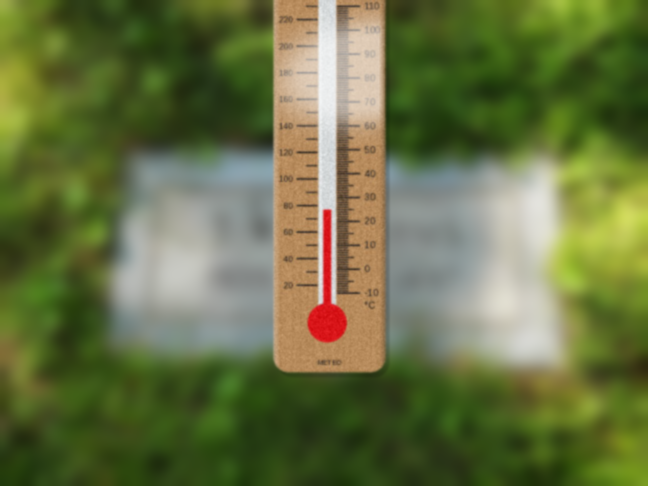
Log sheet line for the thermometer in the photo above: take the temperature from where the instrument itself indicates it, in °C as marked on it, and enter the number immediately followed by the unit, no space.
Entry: 25°C
